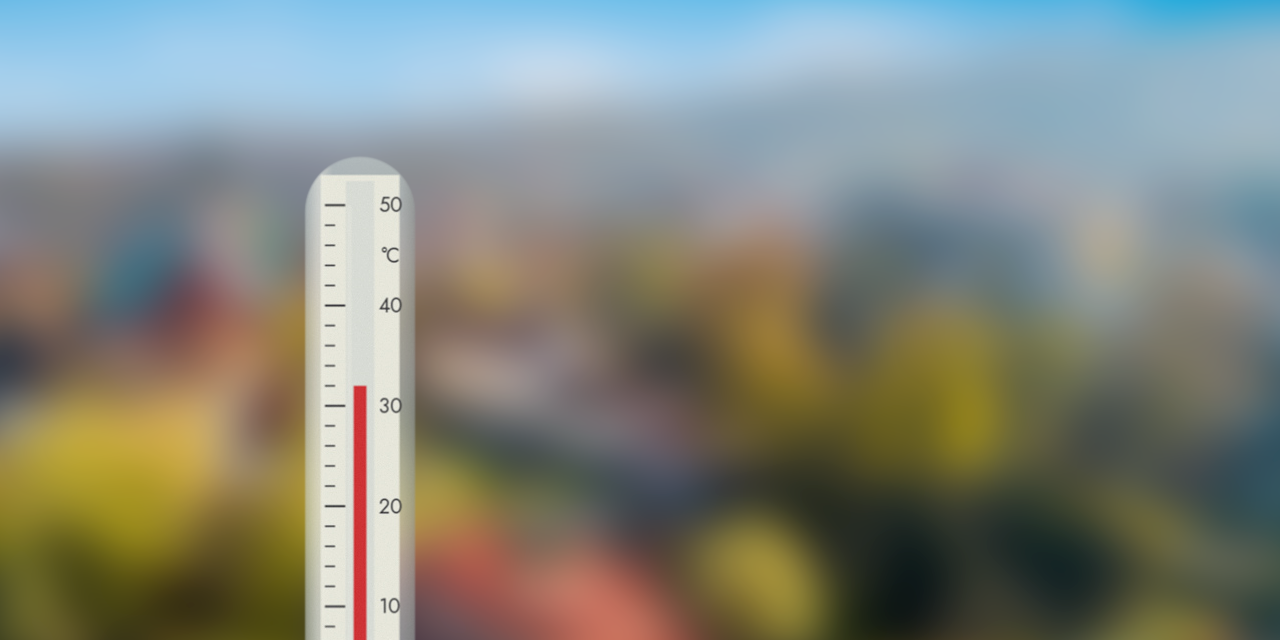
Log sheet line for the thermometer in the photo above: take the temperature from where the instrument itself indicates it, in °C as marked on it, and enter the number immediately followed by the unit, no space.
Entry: 32°C
